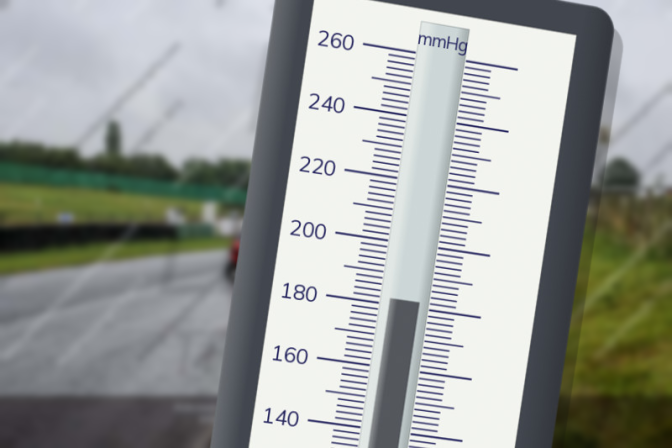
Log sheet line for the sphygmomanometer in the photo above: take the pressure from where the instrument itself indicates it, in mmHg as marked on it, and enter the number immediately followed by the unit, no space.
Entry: 182mmHg
